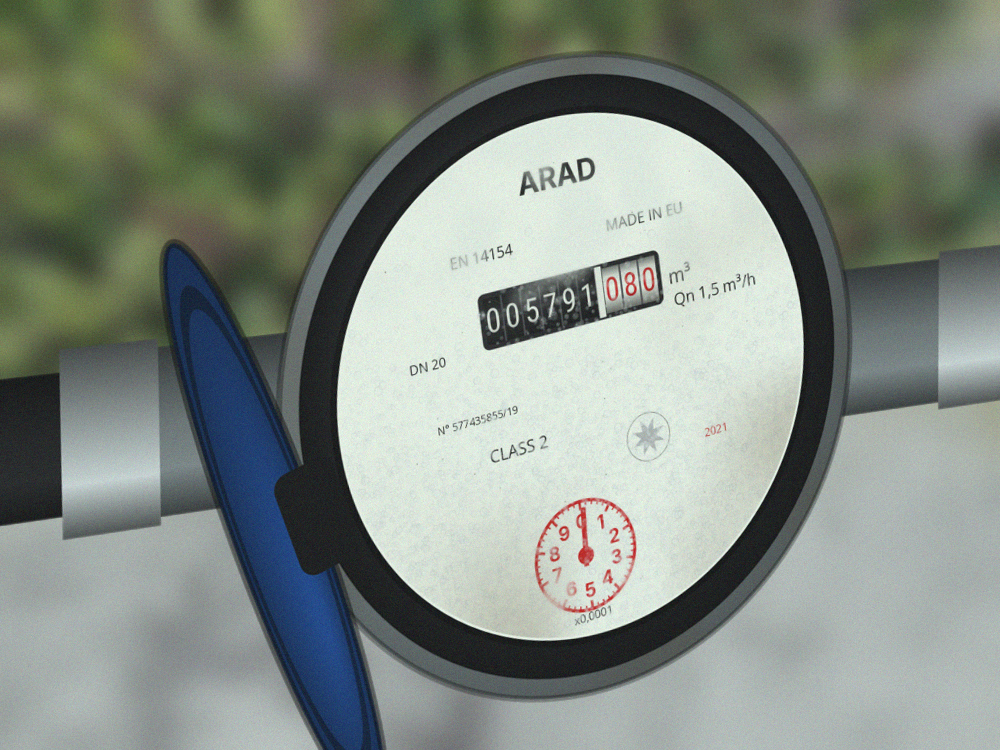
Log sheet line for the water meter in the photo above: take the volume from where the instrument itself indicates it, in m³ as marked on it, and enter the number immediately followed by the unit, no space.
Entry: 5791.0800m³
